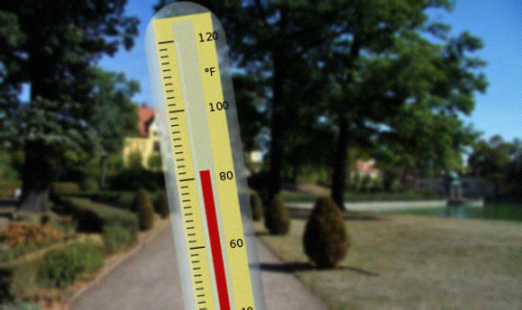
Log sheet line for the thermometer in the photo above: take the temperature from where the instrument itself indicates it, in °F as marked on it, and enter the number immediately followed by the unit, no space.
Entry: 82°F
